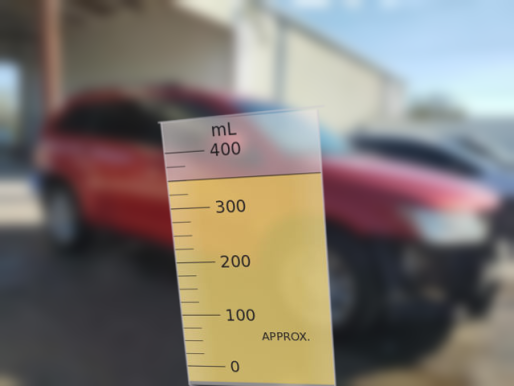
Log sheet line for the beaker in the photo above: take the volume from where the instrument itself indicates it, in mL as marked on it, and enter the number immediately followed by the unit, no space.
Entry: 350mL
